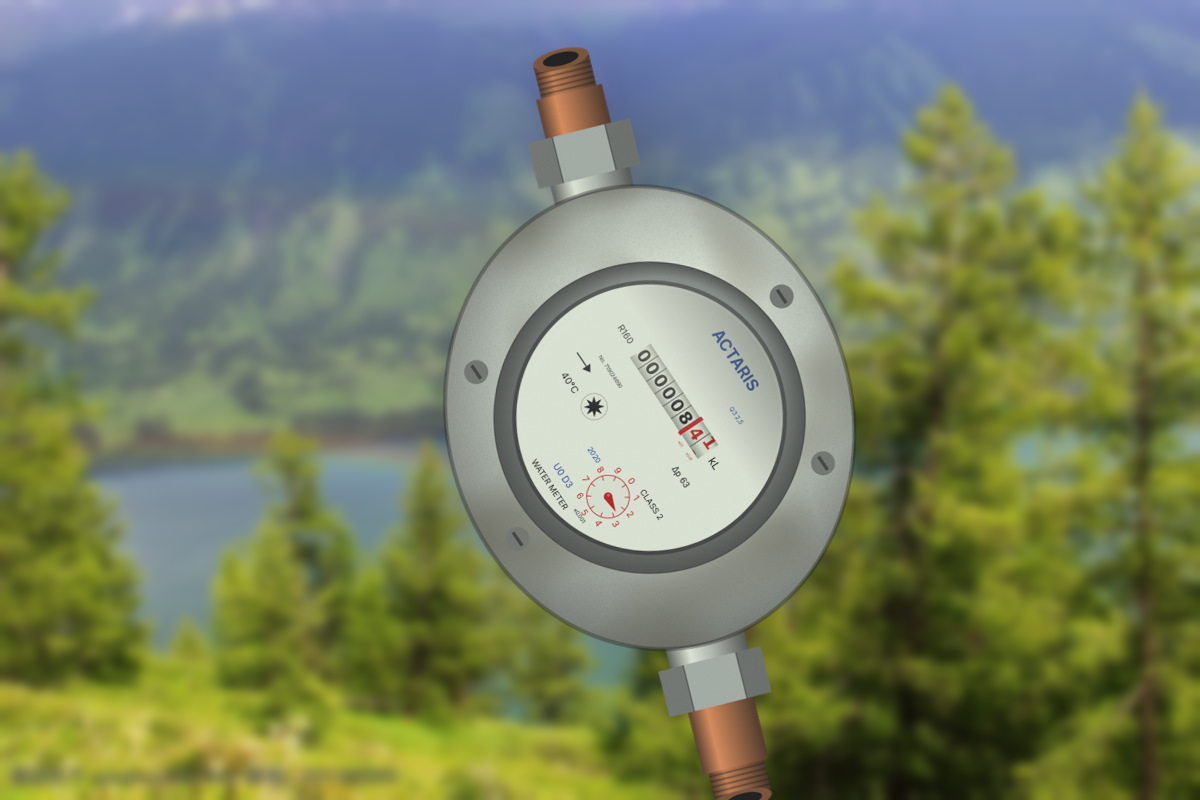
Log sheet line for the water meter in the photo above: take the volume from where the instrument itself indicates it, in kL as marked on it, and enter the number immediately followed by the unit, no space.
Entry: 8.412kL
